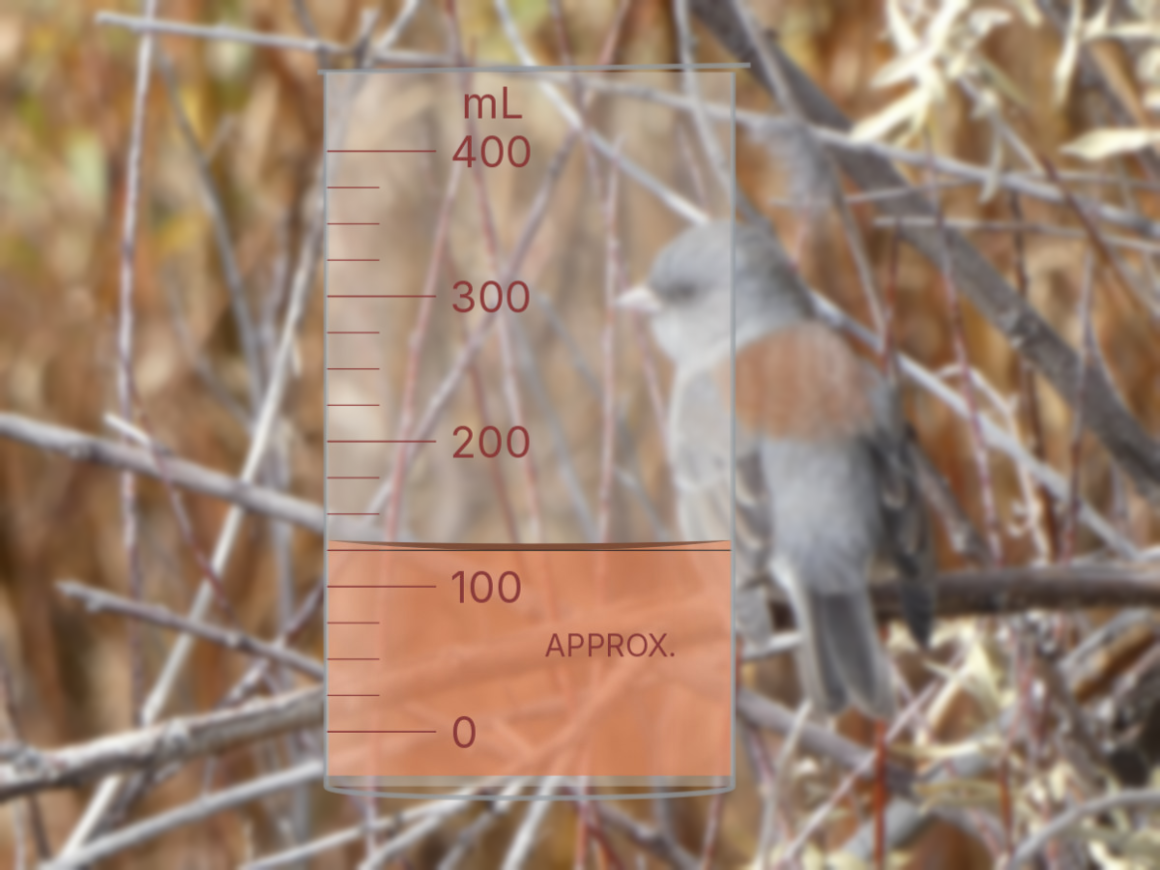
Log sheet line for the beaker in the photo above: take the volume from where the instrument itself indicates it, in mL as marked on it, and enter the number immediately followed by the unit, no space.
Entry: 125mL
